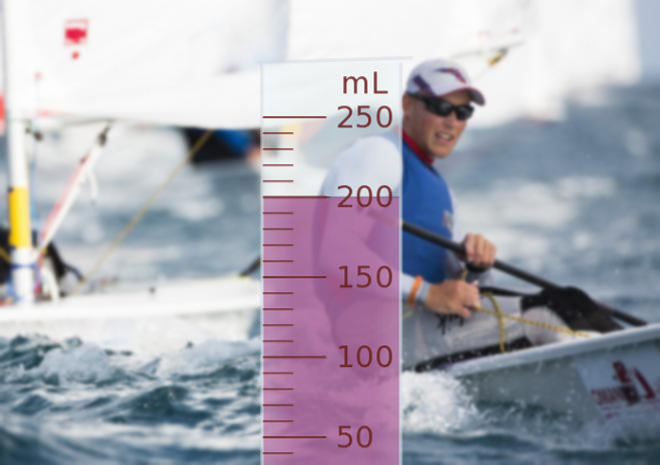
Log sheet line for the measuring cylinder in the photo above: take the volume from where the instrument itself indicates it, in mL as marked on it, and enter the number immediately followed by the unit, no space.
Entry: 200mL
